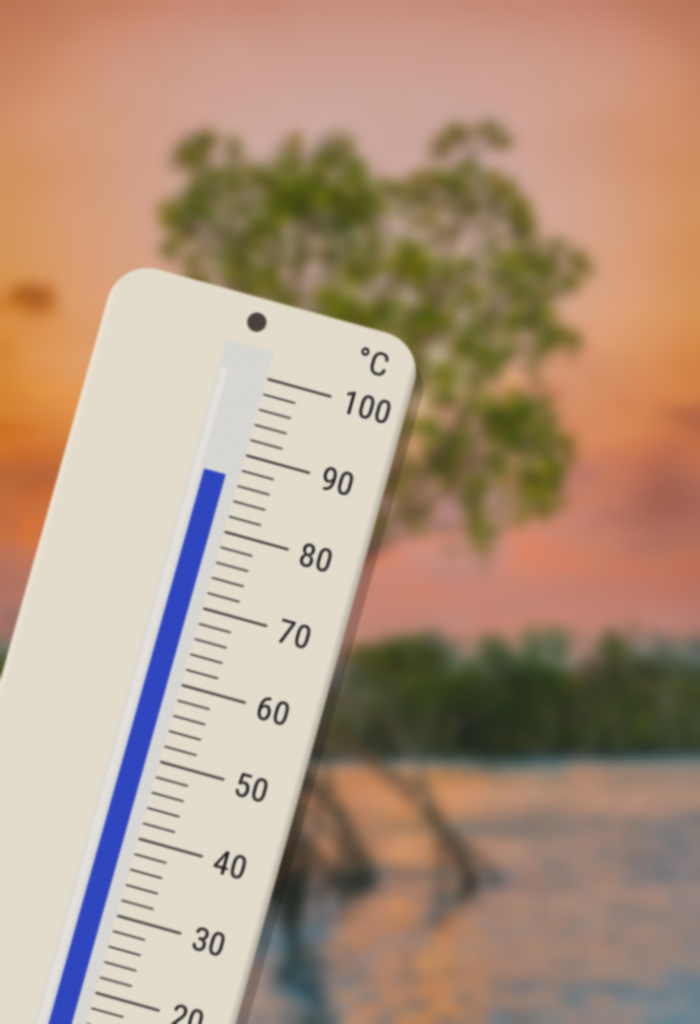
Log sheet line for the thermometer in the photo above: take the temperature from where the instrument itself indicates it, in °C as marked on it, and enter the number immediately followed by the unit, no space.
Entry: 87°C
